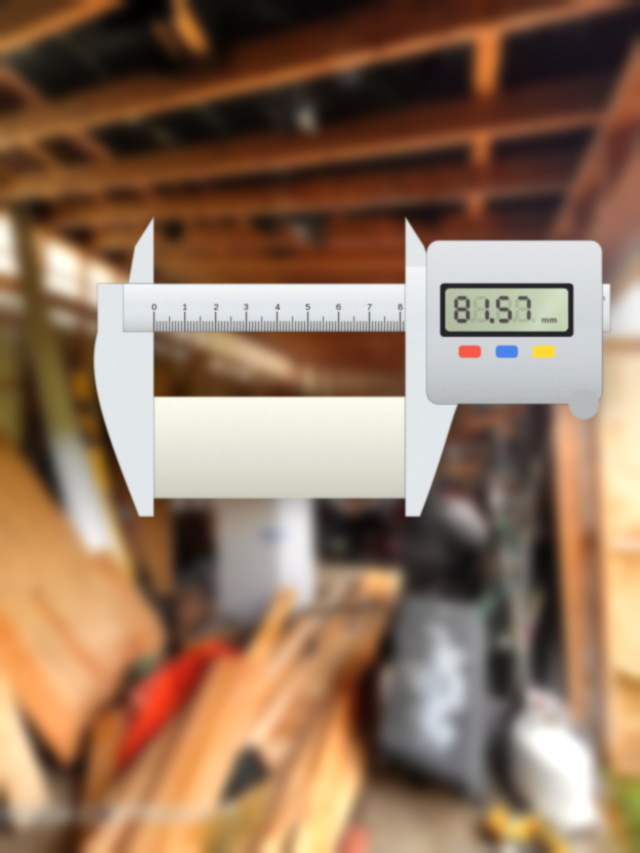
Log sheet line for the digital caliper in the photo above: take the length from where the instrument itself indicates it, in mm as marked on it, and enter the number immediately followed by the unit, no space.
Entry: 81.57mm
